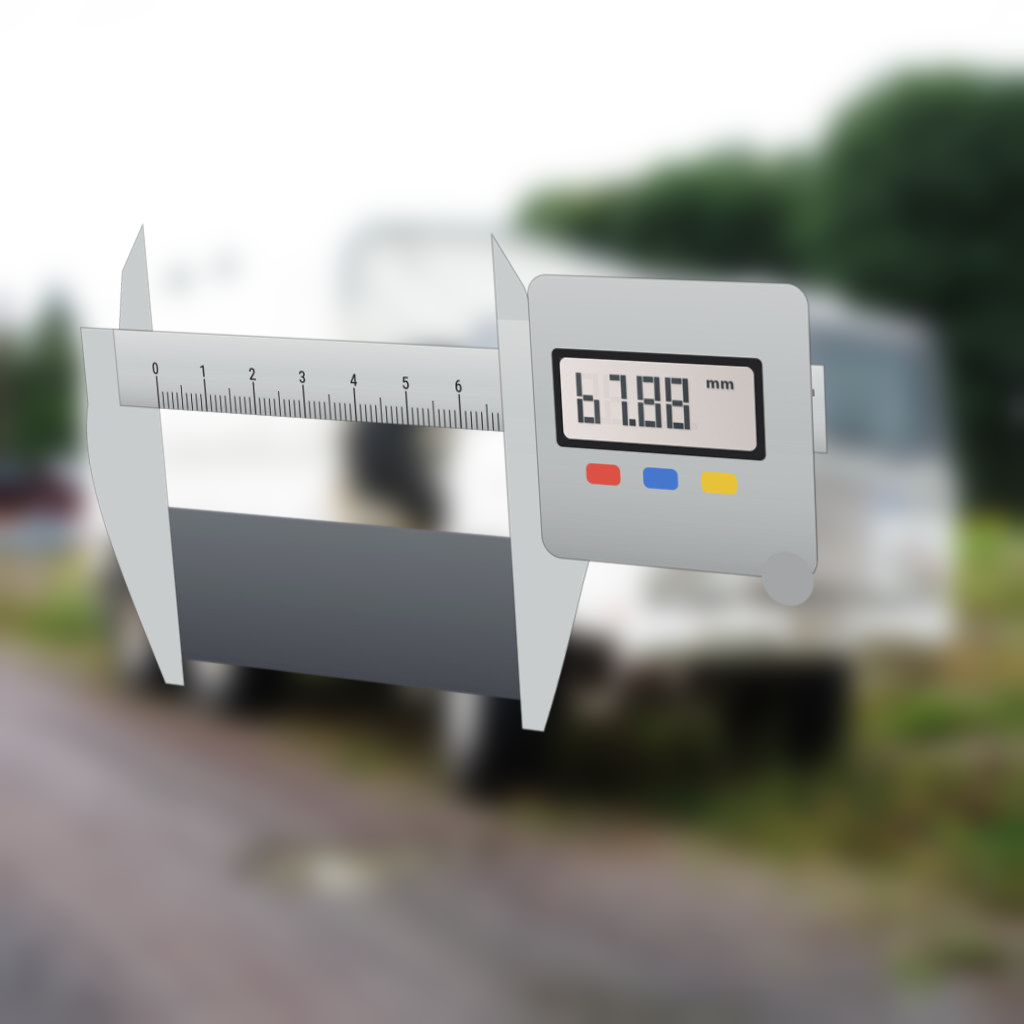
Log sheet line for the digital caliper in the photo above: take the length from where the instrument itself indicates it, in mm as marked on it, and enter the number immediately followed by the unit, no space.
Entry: 67.88mm
